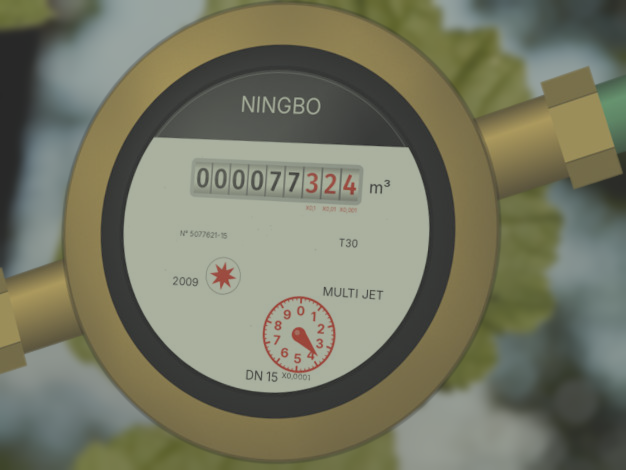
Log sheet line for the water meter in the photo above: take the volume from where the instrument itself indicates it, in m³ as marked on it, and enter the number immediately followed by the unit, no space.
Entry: 77.3243m³
